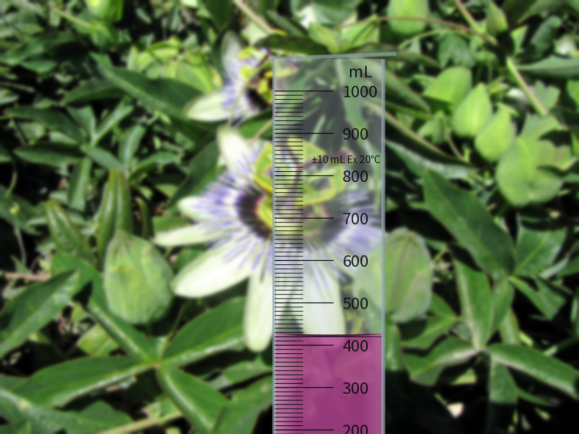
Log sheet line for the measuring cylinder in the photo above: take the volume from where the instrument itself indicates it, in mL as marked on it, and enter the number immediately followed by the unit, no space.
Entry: 420mL
